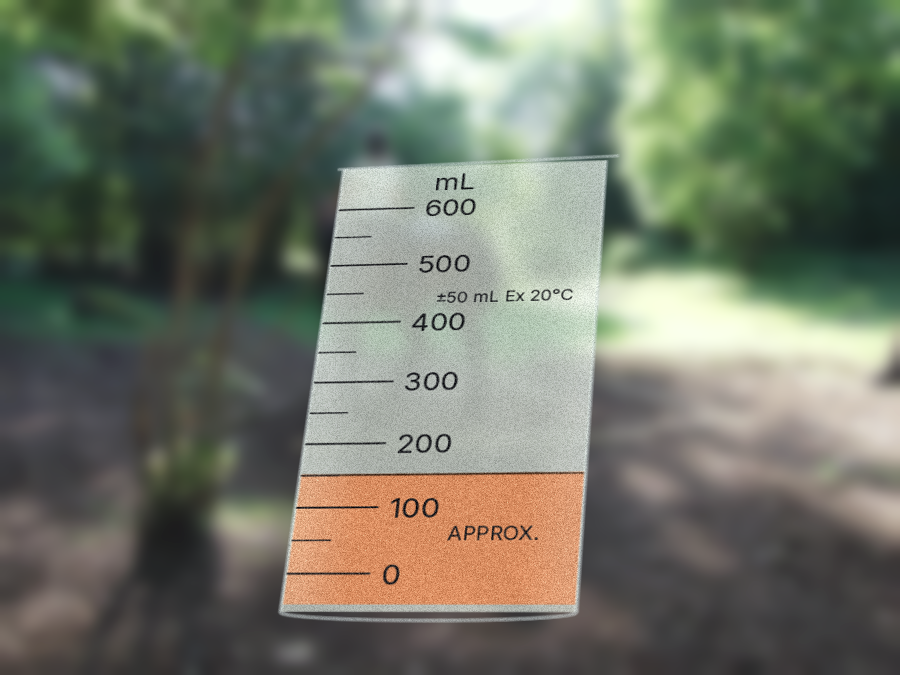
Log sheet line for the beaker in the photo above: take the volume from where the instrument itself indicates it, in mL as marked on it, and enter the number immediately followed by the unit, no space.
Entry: 150mL
